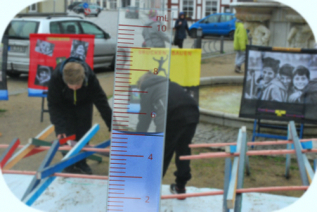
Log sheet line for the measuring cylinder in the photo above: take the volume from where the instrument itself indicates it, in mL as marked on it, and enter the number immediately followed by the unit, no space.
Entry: 5mL
